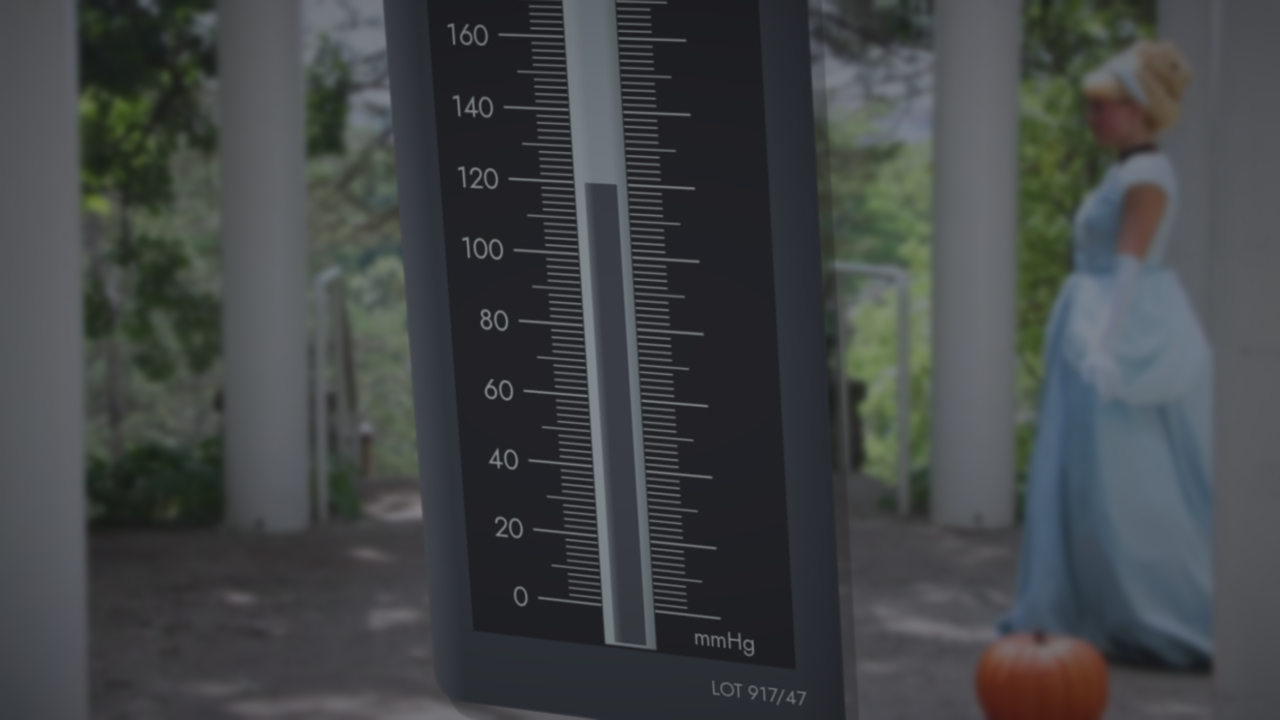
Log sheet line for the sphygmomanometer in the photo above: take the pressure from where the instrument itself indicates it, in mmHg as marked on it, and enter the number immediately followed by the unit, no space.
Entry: 120mmHg
